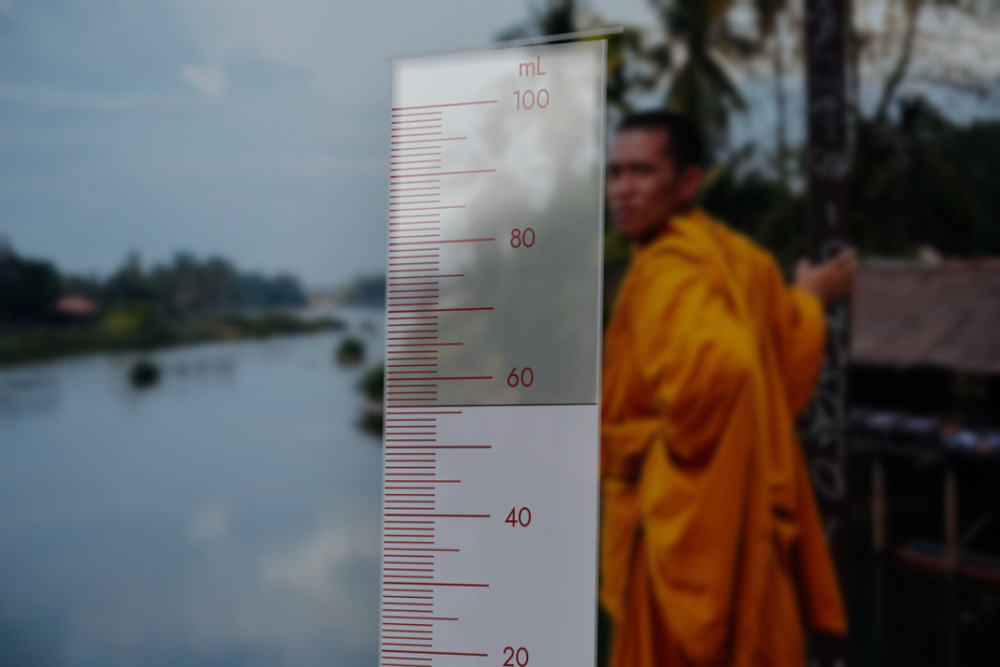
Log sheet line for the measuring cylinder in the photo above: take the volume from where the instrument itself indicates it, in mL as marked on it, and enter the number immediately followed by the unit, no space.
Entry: 56mL
